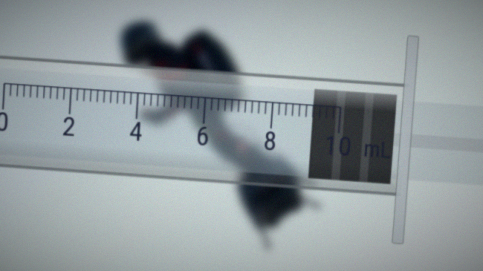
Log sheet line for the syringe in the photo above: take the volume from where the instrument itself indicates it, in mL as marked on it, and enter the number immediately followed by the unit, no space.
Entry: 9.2mL
